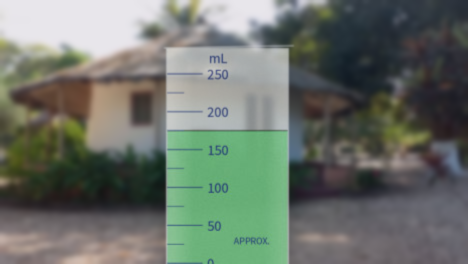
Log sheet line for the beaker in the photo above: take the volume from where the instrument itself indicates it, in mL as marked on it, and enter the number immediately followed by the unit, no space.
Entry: 175mL
